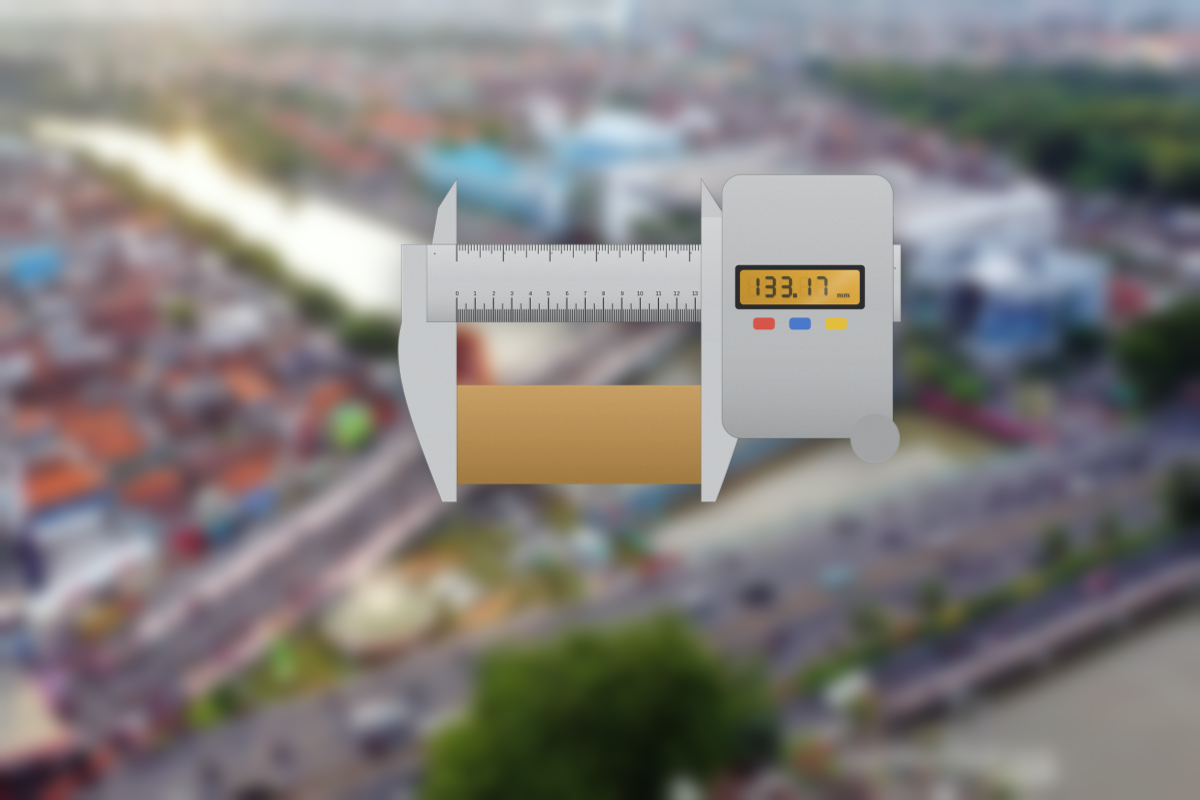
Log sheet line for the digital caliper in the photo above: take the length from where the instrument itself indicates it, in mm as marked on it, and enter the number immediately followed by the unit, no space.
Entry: 133.17mm
